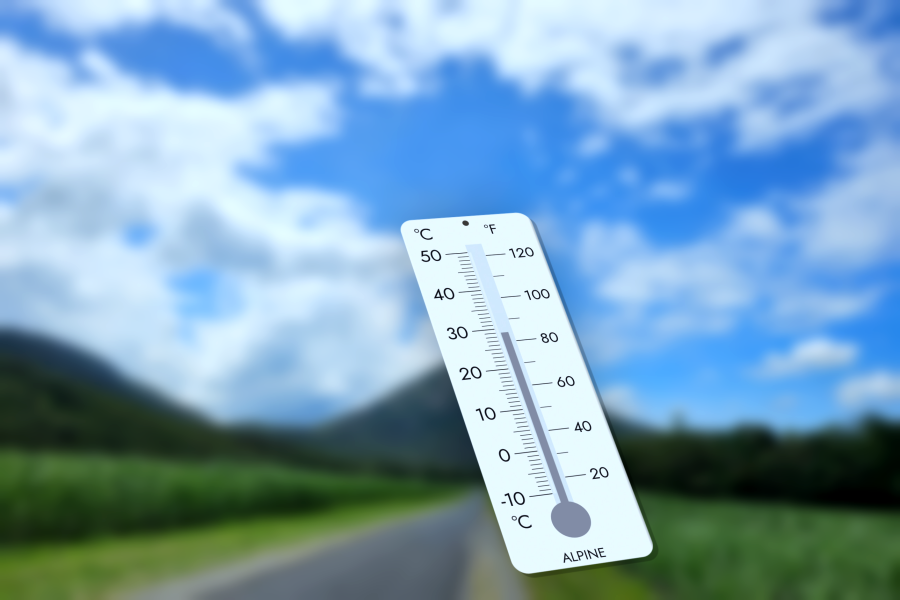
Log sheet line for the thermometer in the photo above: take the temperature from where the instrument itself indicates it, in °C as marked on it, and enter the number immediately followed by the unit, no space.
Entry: 29°C
